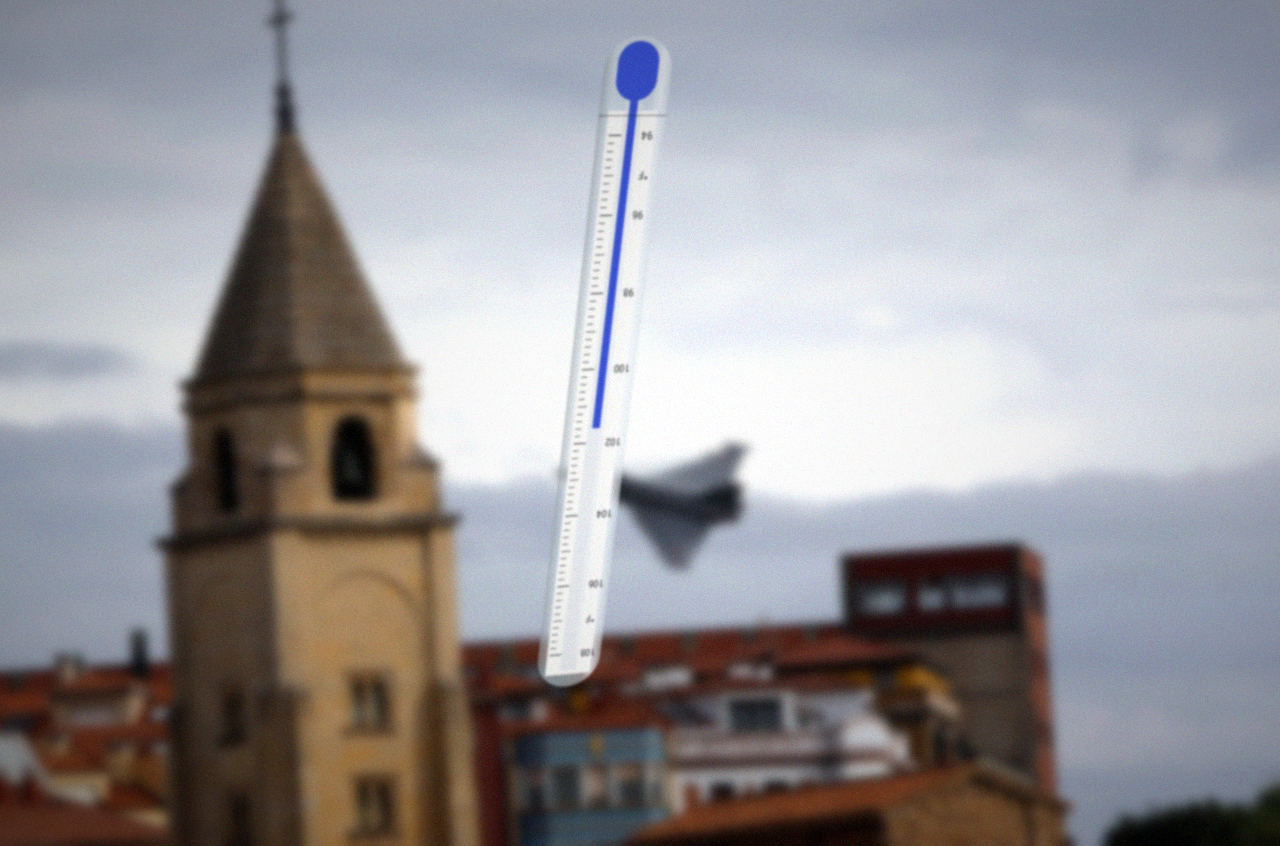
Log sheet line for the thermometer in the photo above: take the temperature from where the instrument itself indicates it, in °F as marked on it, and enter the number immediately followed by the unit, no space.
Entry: 101.6°F
